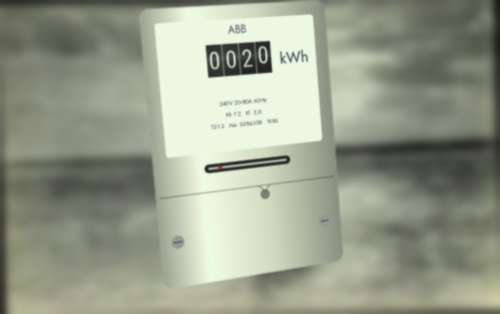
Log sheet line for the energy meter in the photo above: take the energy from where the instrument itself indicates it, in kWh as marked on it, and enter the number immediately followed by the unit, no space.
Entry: 20kWh
